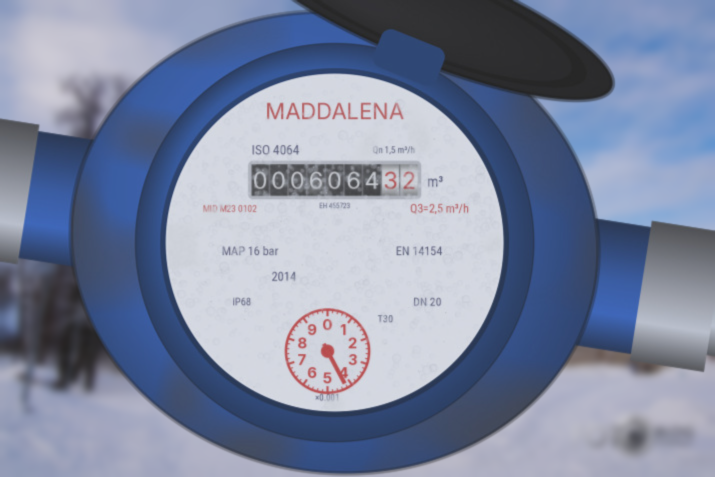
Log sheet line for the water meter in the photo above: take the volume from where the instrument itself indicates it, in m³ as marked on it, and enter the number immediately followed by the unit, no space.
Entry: 6064.324m³
